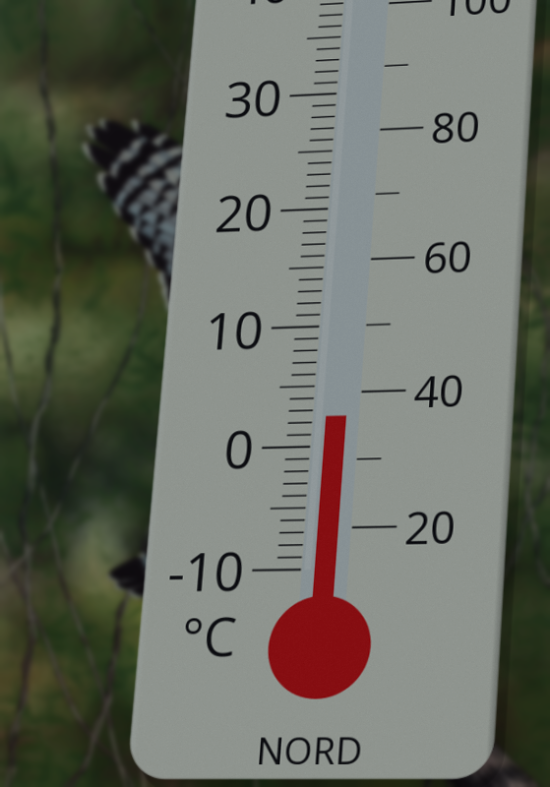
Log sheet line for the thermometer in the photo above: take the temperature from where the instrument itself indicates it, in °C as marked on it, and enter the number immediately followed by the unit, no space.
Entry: 2.5°C
